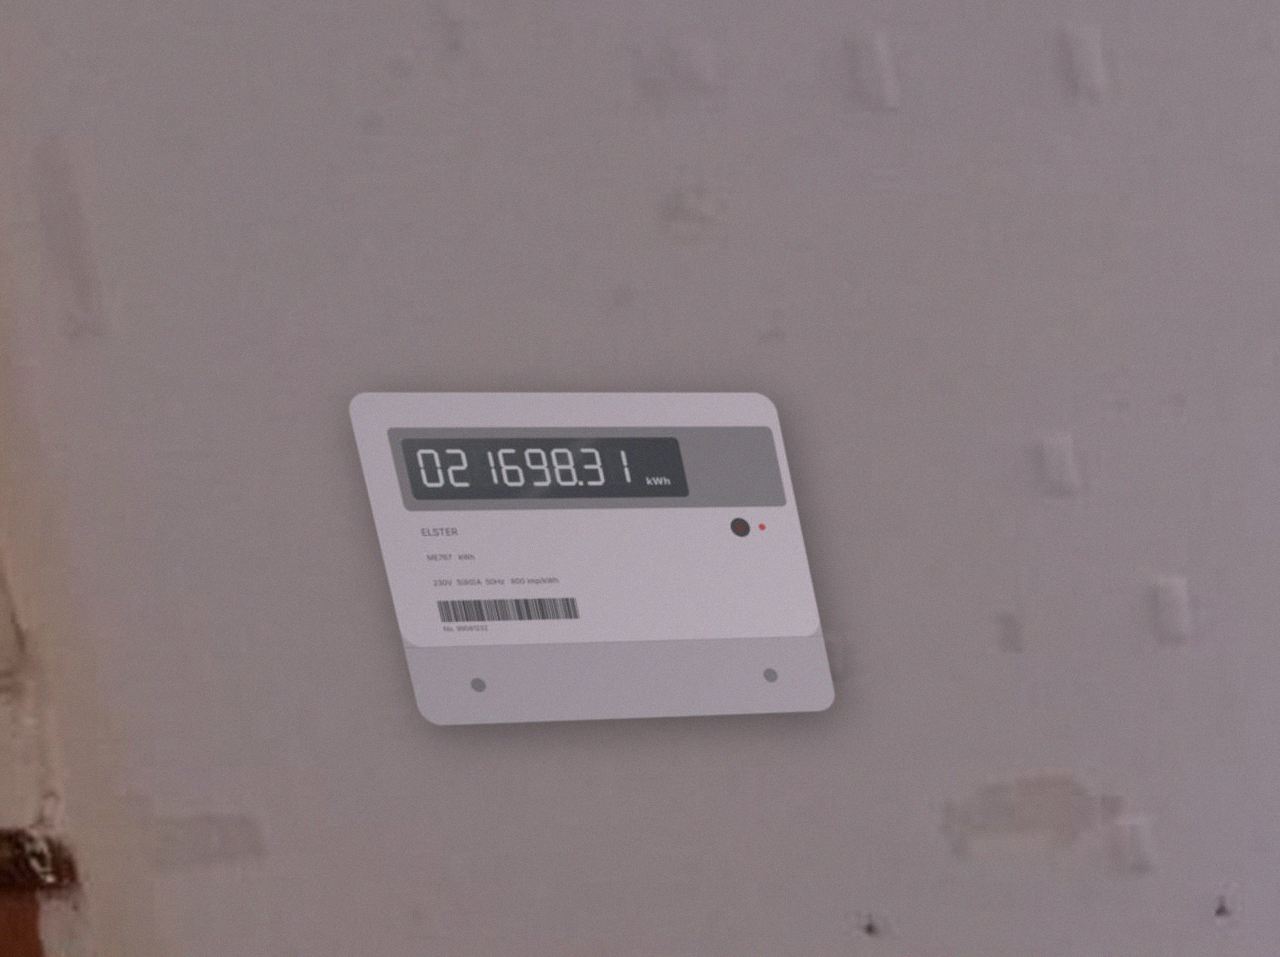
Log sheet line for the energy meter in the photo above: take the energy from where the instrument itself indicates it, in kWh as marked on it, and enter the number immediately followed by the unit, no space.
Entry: 21698.31kWh
